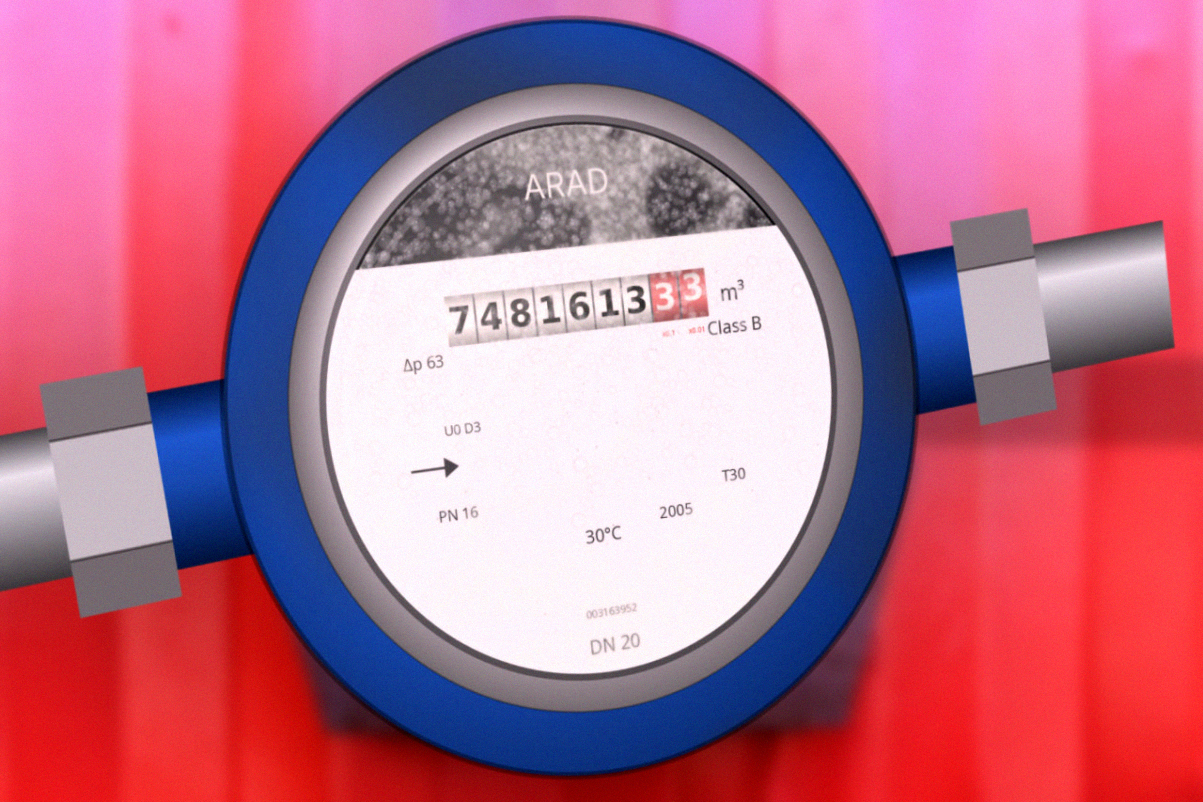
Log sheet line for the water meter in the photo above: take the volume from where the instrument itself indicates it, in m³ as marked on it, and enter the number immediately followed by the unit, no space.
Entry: 7481613.33m³
